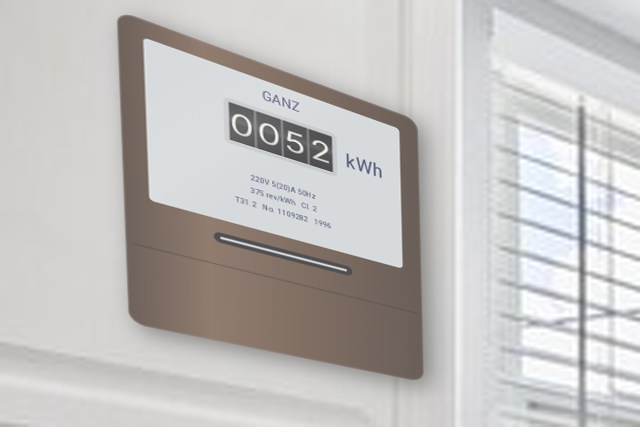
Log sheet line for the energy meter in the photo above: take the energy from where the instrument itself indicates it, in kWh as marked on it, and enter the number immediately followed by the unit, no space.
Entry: 52kWh
